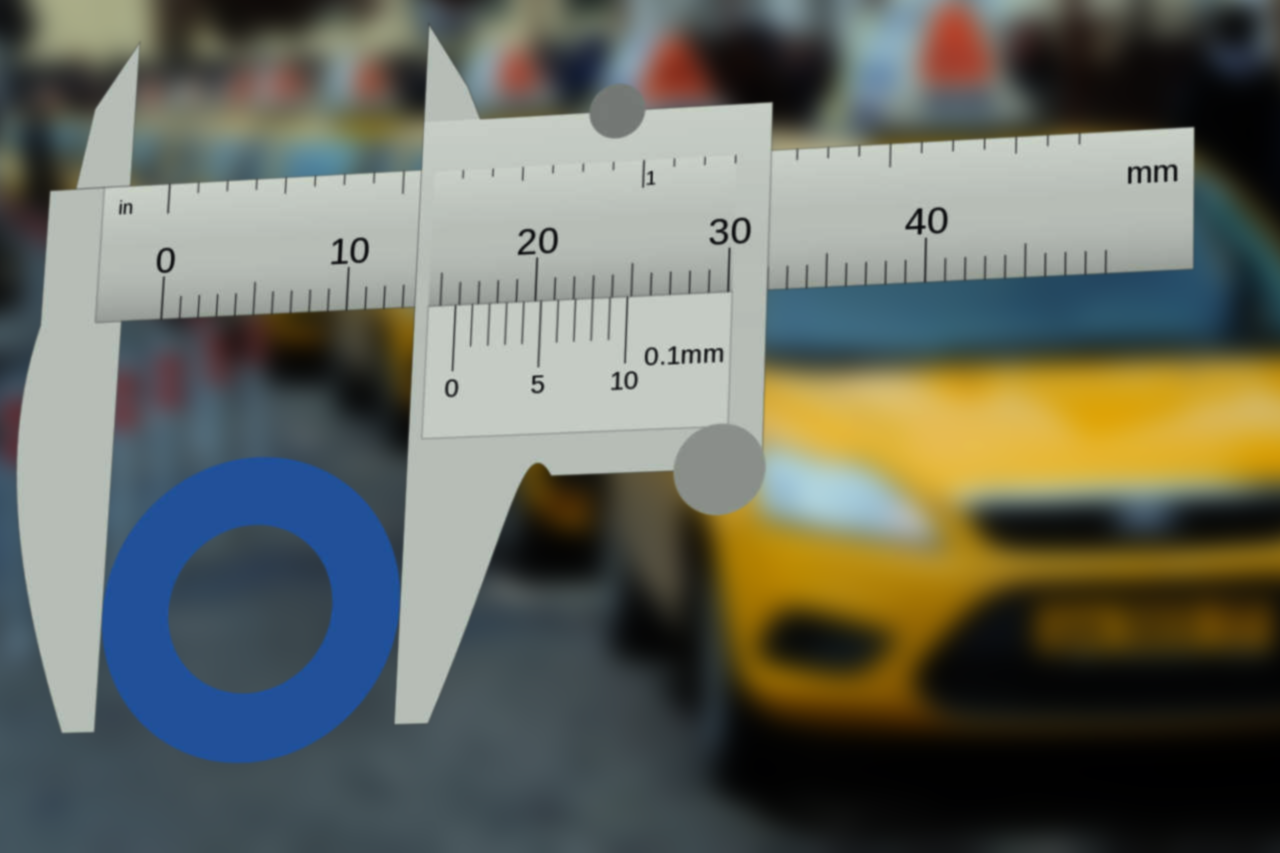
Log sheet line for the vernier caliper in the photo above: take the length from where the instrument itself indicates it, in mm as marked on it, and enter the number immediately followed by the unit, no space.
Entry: 15.8mm
